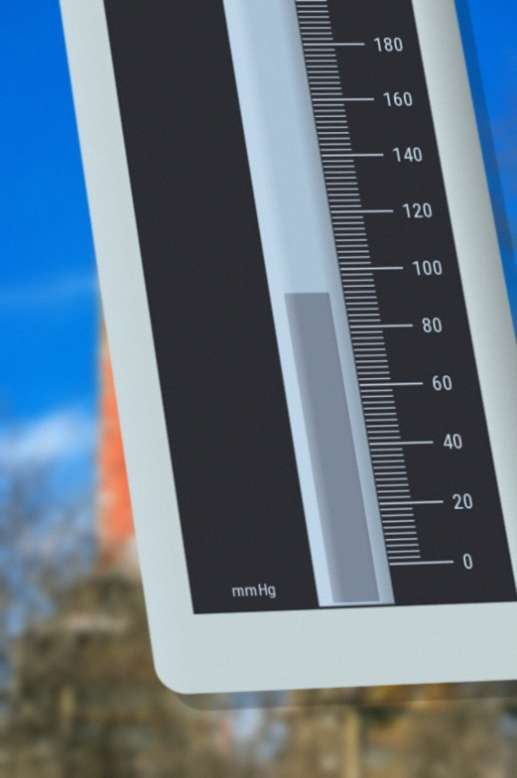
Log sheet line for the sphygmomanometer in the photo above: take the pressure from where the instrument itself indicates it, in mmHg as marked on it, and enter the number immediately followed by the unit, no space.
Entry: 92mmHg
